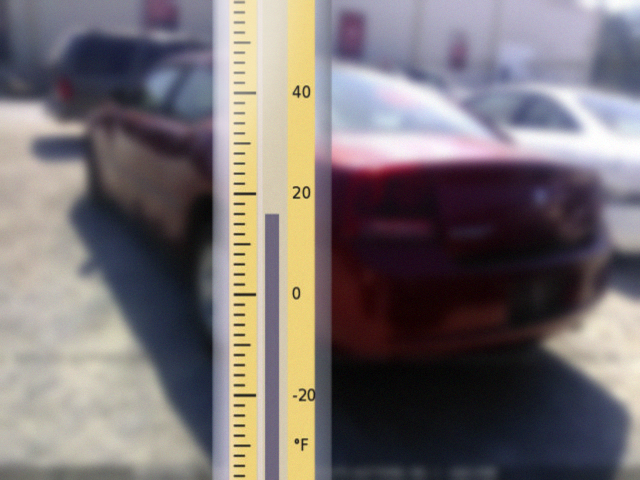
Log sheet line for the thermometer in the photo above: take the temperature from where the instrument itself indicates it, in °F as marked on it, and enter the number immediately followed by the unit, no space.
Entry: 16°F
